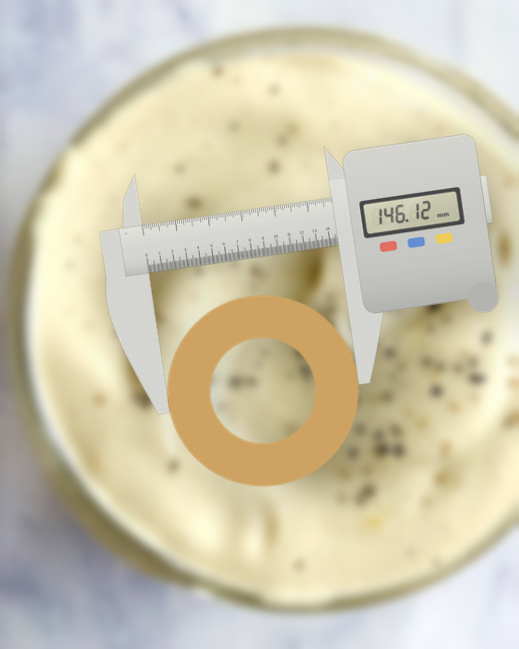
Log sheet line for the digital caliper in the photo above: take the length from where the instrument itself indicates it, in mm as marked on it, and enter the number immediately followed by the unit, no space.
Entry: 146.12mm
